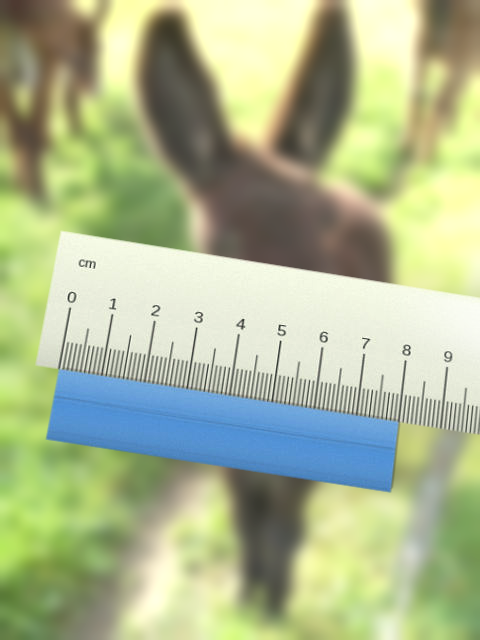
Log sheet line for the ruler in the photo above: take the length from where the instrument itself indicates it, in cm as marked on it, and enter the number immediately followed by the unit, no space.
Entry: 8cm
